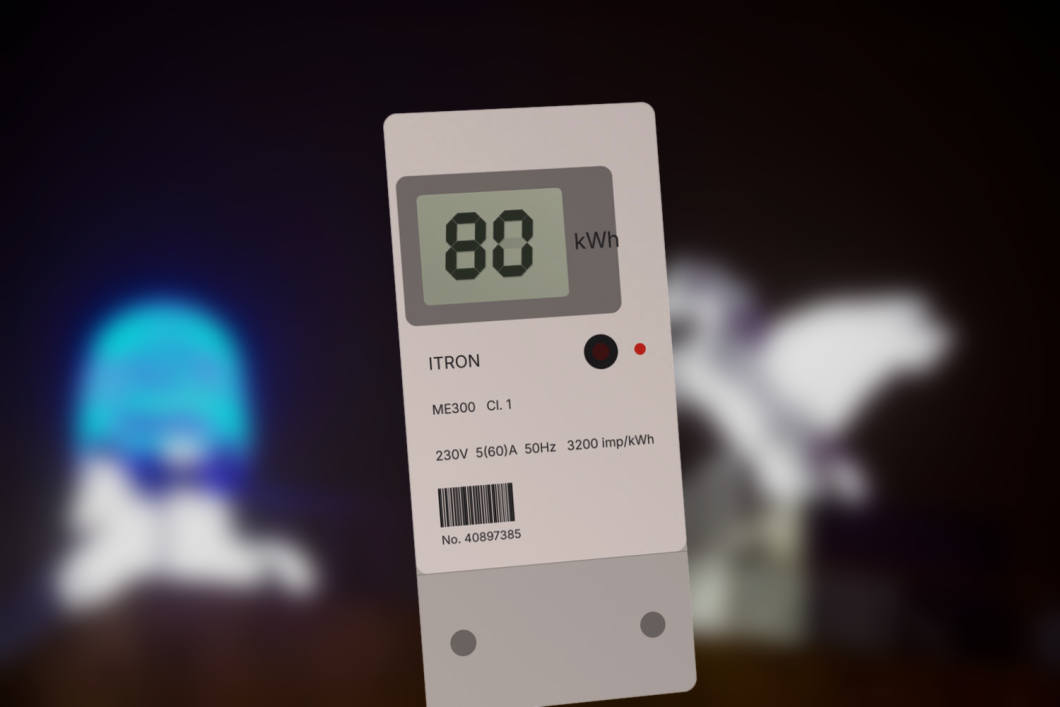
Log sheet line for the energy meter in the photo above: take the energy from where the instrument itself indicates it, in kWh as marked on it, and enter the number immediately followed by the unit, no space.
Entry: 80kWh
